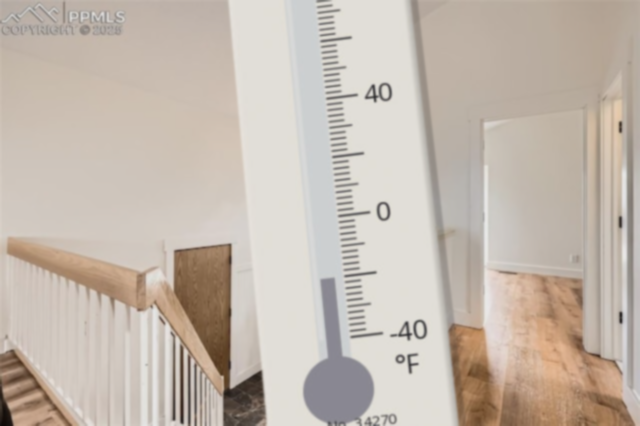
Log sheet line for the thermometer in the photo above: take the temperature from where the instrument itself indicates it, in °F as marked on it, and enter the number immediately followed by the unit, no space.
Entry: -20°F
